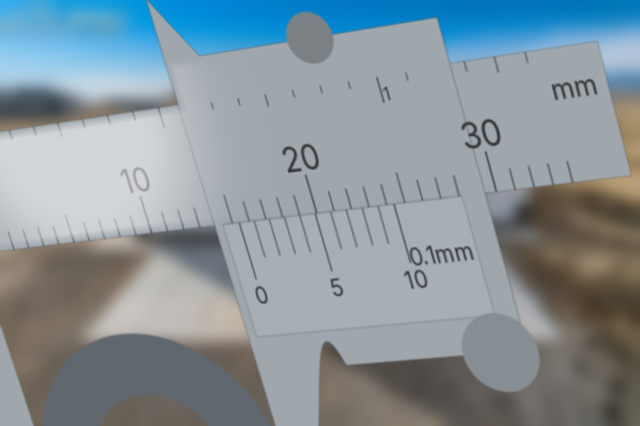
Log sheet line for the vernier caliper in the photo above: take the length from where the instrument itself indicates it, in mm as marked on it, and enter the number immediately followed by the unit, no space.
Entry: 15.4mm
